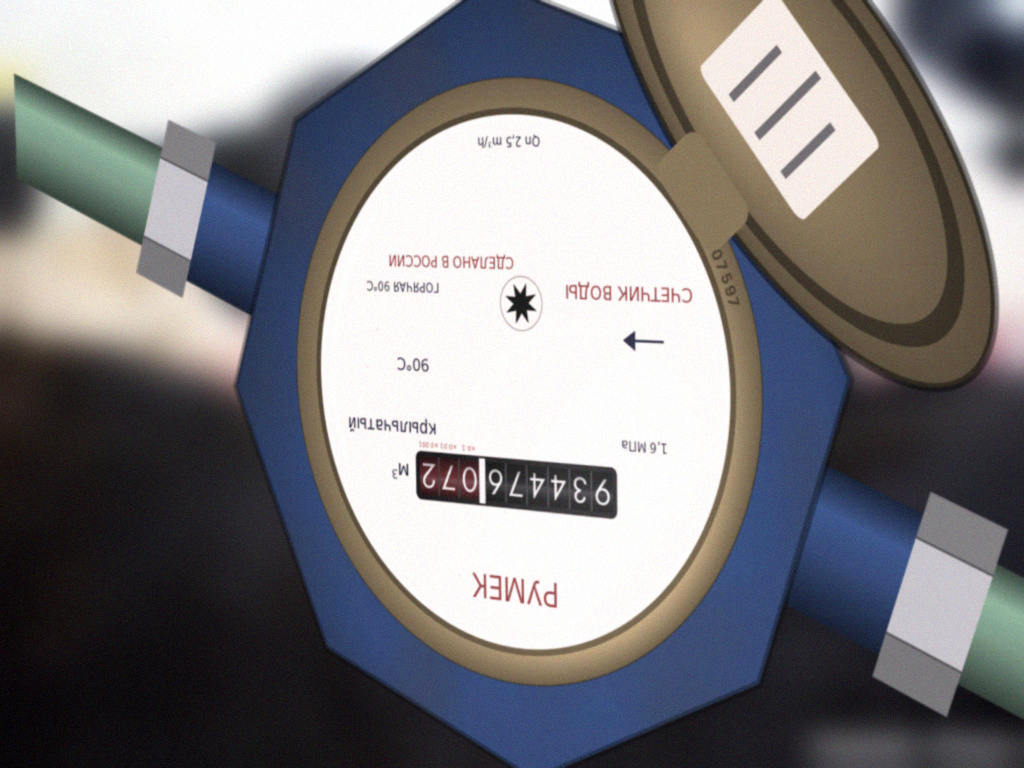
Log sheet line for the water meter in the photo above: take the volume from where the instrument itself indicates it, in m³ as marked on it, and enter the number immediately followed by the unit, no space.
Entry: 934476.072m³
